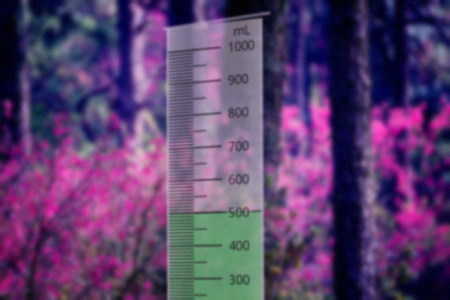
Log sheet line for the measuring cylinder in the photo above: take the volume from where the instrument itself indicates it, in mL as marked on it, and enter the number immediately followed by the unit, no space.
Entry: 500mL
